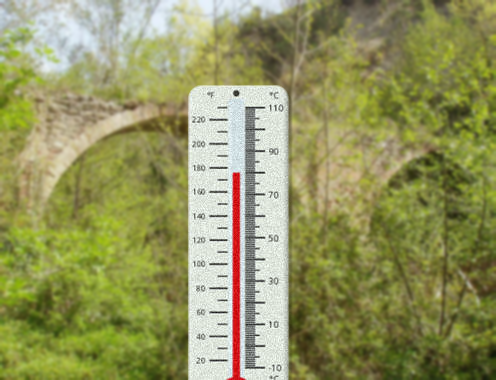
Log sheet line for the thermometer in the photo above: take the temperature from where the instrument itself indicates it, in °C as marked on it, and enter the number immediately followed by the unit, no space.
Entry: 80°C
